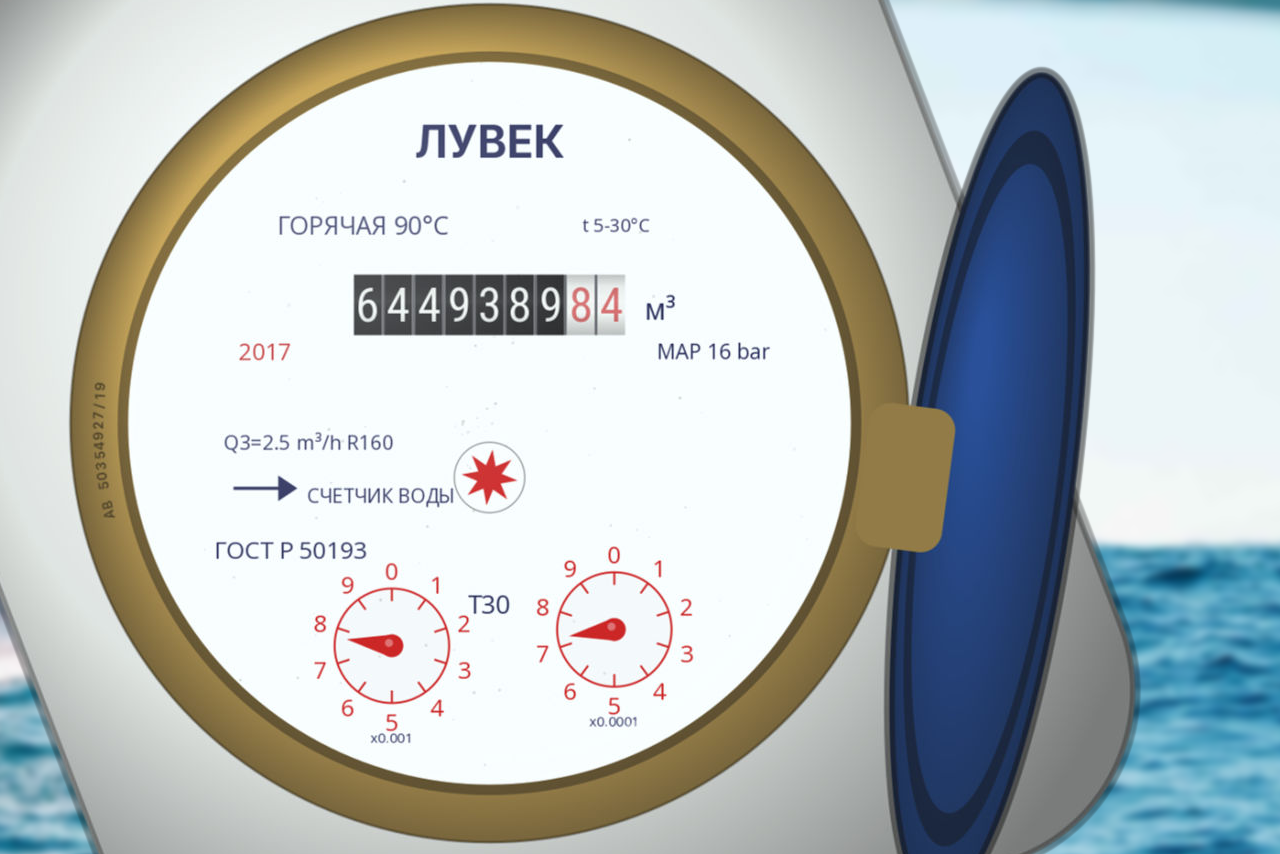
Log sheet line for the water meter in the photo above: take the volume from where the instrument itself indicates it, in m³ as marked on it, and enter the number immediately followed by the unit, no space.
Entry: 6449389.8477m³
